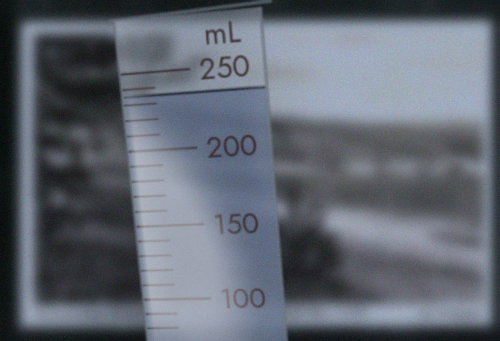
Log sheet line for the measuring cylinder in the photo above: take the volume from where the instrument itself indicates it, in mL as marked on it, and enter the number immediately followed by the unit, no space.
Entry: 235mL
